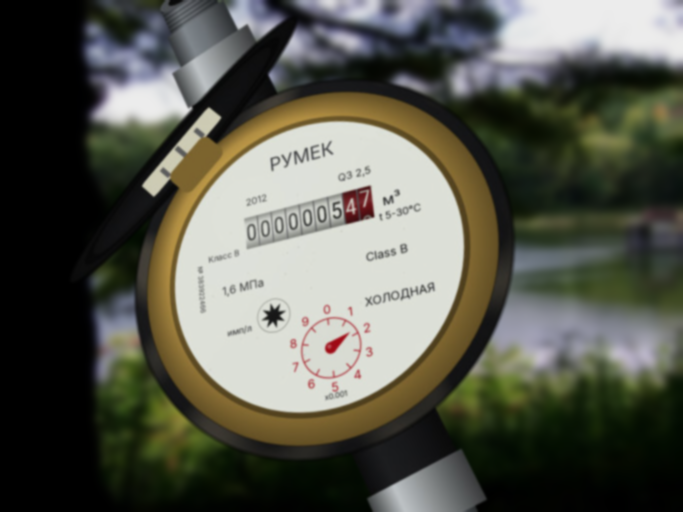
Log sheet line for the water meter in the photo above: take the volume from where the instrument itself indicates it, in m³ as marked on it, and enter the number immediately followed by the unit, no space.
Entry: 5.471m³
